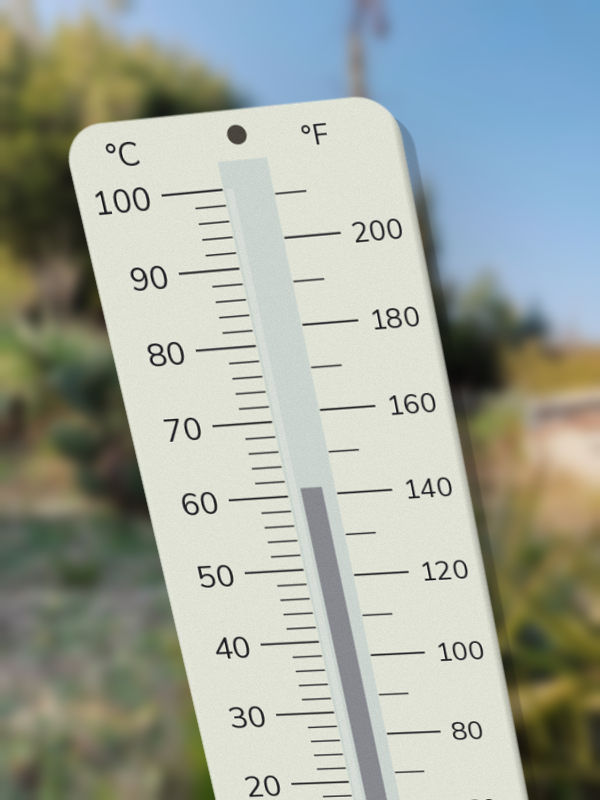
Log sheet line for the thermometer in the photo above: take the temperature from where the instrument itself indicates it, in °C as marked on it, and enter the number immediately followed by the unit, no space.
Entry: 61°C
